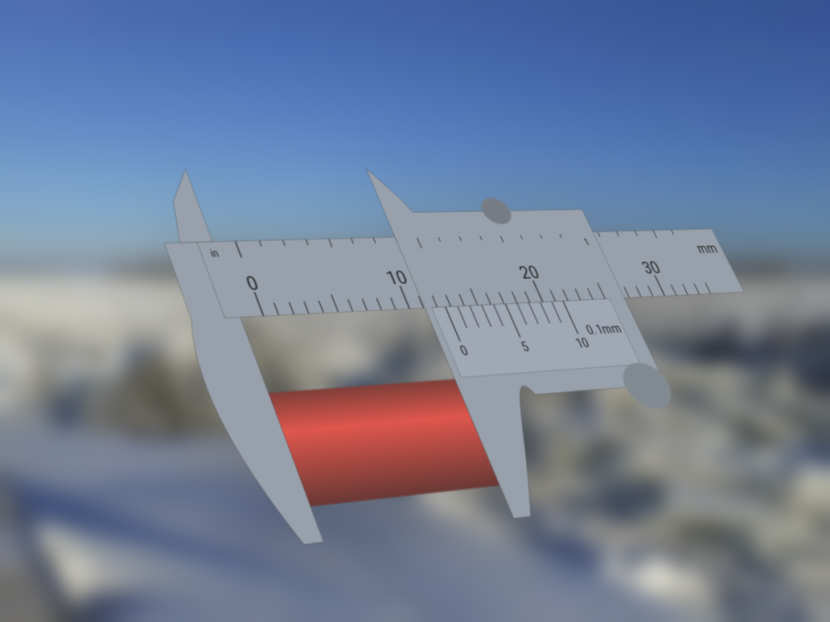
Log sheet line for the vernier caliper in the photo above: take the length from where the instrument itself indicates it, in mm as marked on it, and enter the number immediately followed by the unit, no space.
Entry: 12.6mm
